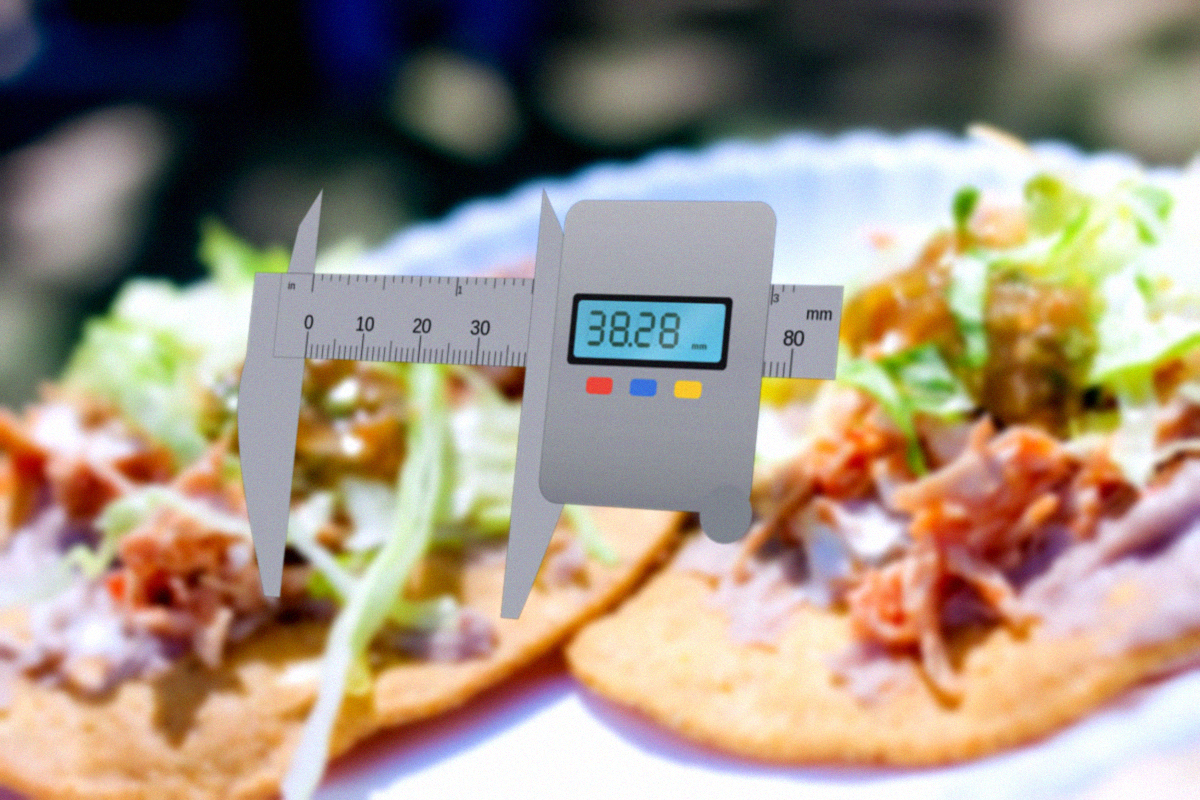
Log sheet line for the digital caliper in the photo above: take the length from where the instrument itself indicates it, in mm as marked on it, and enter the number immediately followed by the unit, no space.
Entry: 38.28mm
